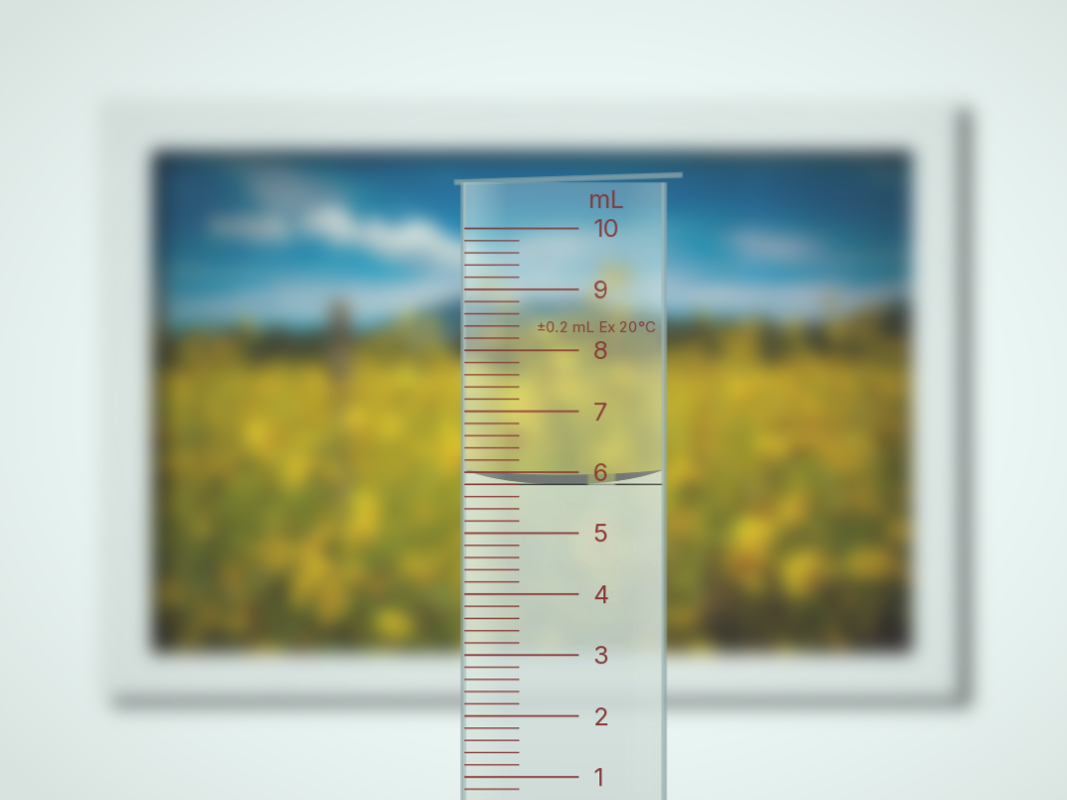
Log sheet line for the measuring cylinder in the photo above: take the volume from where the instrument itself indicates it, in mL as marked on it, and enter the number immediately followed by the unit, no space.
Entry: 5.8mL
